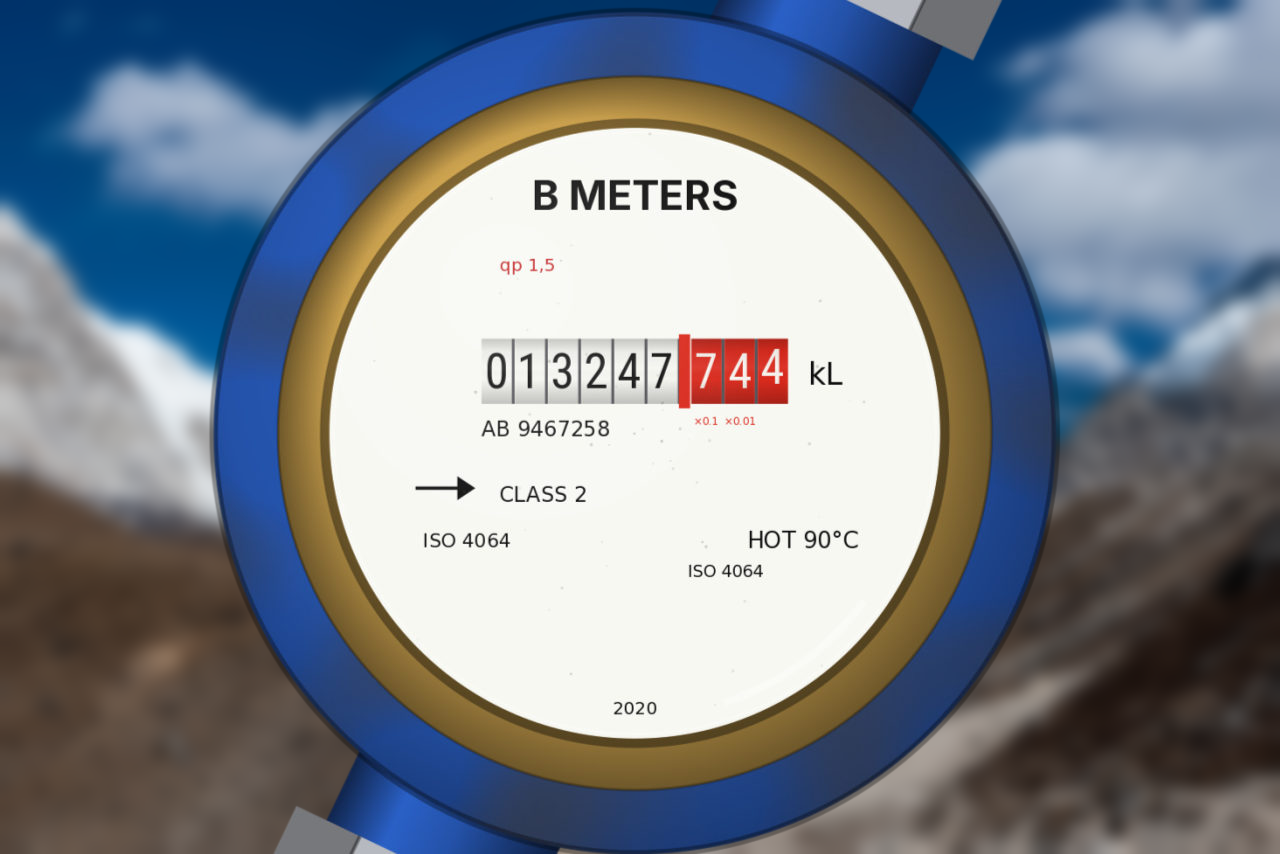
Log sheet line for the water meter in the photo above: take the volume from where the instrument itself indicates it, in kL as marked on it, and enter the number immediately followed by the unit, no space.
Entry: 13247.744kL
